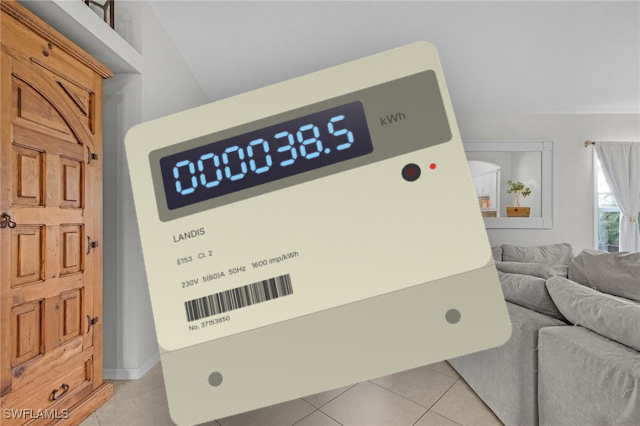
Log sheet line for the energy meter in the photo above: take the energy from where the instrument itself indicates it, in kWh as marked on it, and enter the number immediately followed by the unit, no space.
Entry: 38.5kWh
